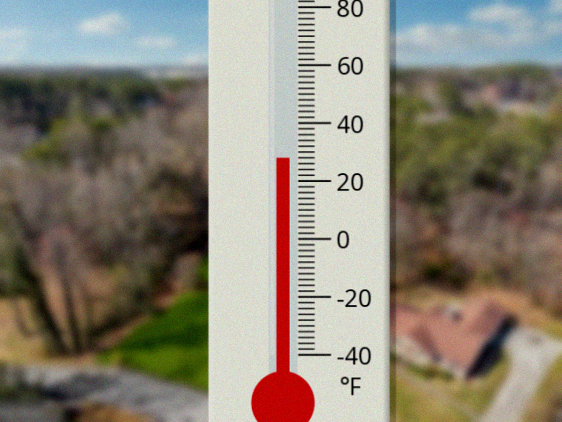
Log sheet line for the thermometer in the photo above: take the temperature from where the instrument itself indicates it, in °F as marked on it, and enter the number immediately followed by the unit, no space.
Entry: 28°F
